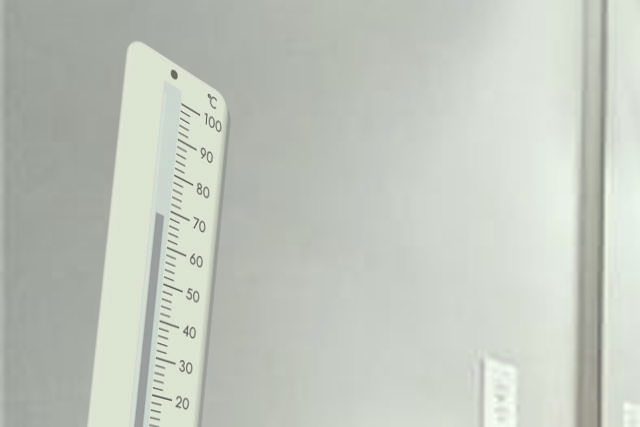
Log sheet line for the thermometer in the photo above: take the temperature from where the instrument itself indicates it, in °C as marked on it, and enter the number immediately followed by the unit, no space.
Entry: 68°C
